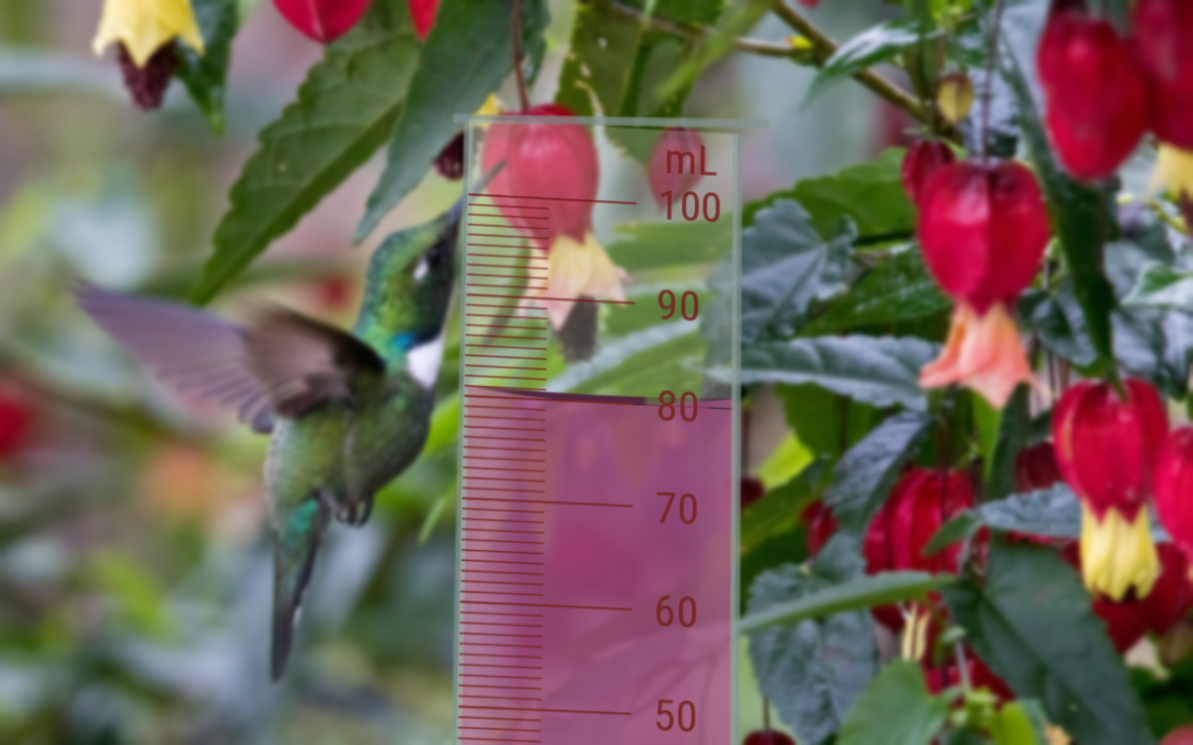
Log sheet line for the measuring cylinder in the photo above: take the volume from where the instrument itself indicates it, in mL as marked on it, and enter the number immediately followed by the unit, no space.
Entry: 80mL
